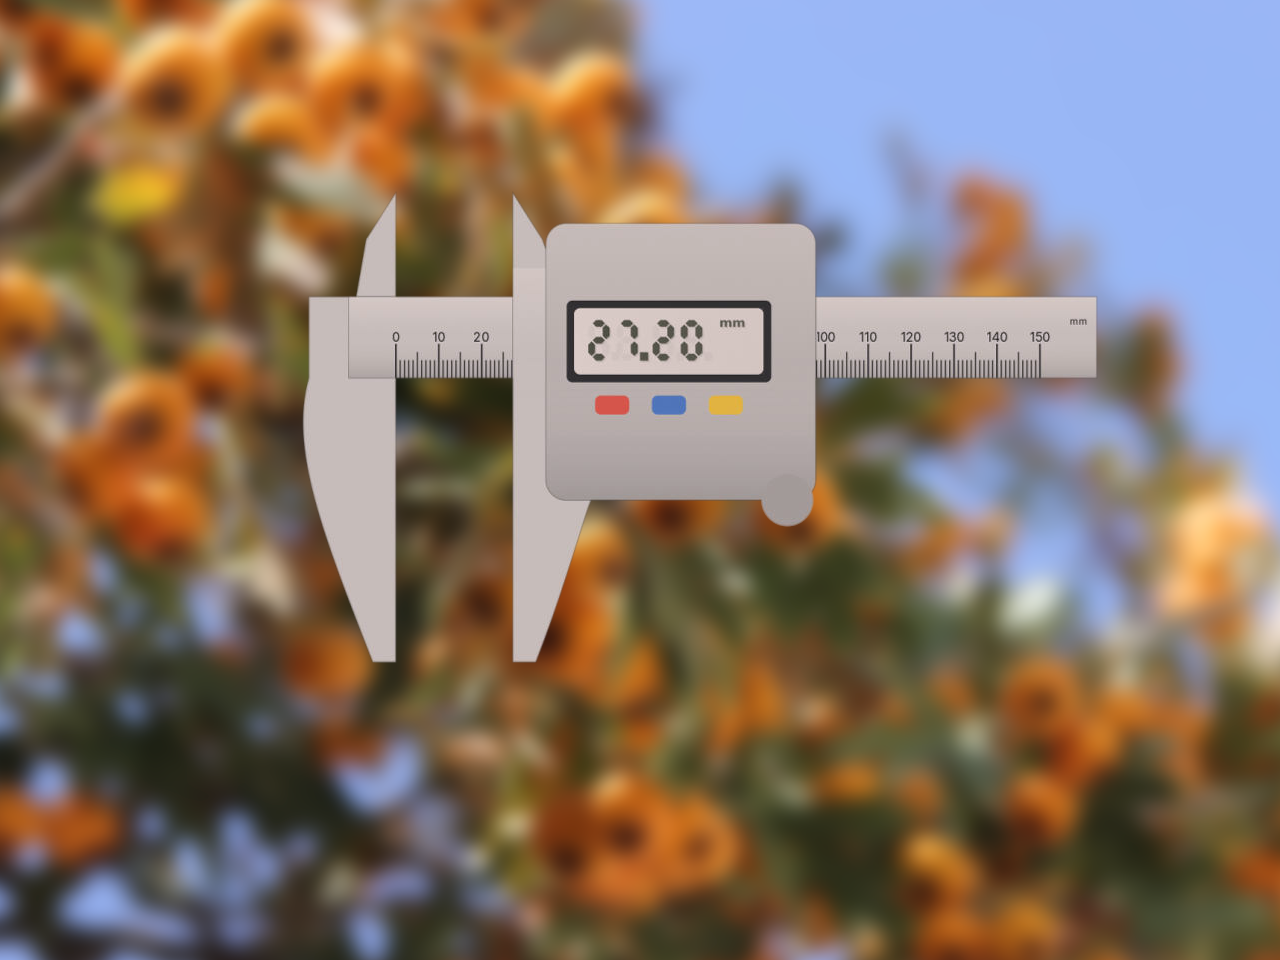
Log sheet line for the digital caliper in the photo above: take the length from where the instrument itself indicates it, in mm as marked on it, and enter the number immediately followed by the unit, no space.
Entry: 27.20mm
